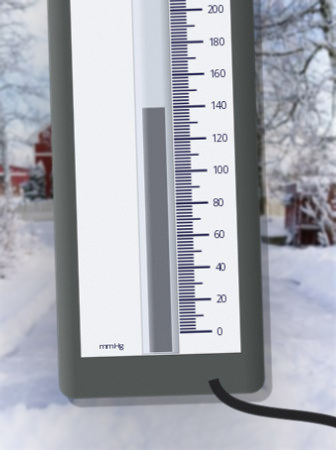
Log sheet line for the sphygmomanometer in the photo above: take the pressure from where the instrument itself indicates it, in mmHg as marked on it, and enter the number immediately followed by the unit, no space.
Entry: 140mmHg
